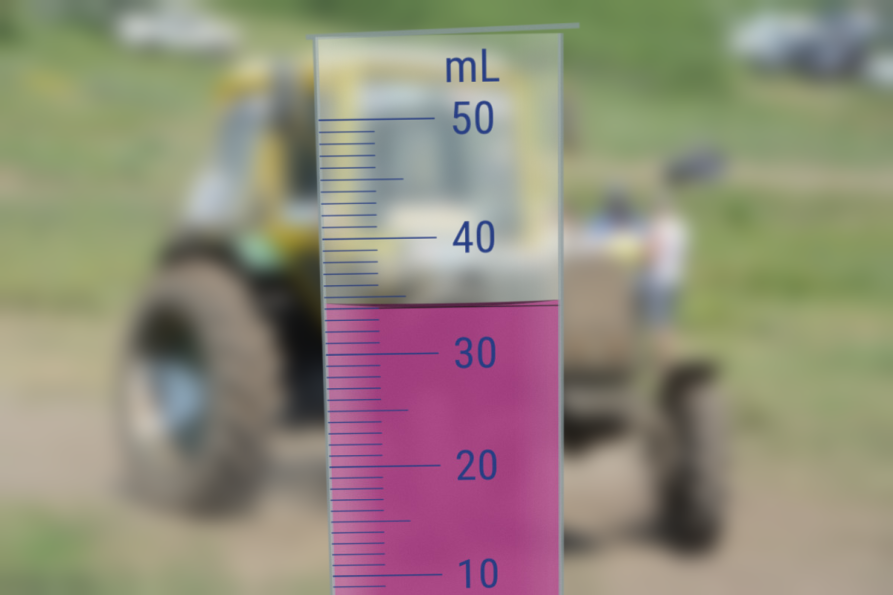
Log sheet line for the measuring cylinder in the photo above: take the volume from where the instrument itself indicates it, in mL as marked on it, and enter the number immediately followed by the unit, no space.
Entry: 34mL
